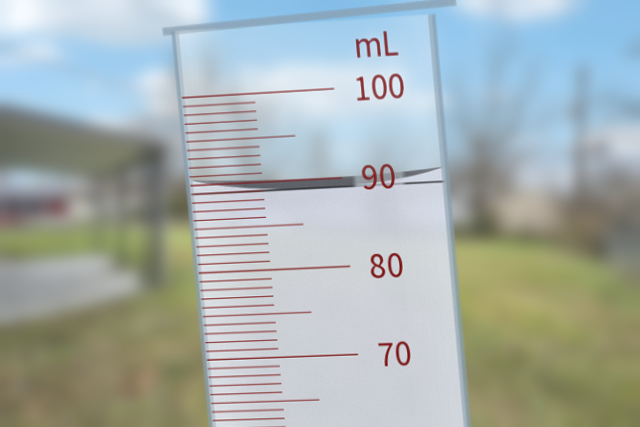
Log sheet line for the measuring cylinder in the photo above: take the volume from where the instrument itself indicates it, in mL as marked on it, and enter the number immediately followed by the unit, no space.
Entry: 89mL
